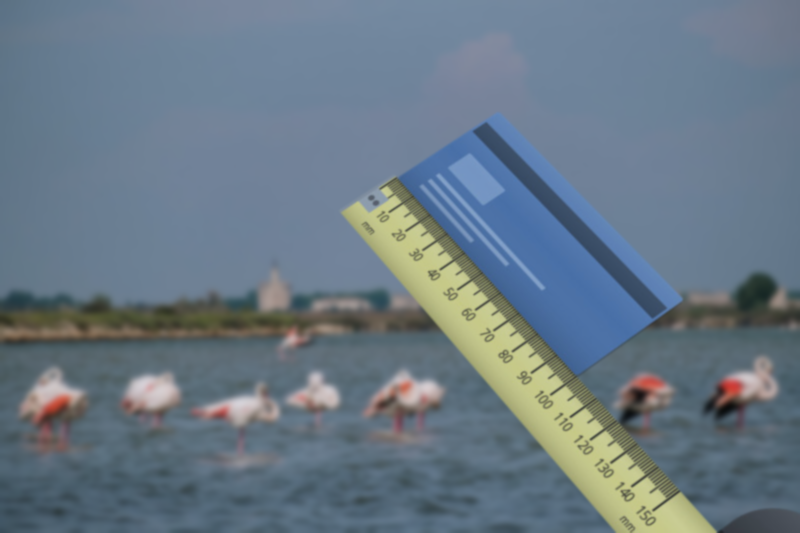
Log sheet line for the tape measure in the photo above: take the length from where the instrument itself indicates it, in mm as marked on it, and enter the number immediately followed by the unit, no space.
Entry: 100mm
